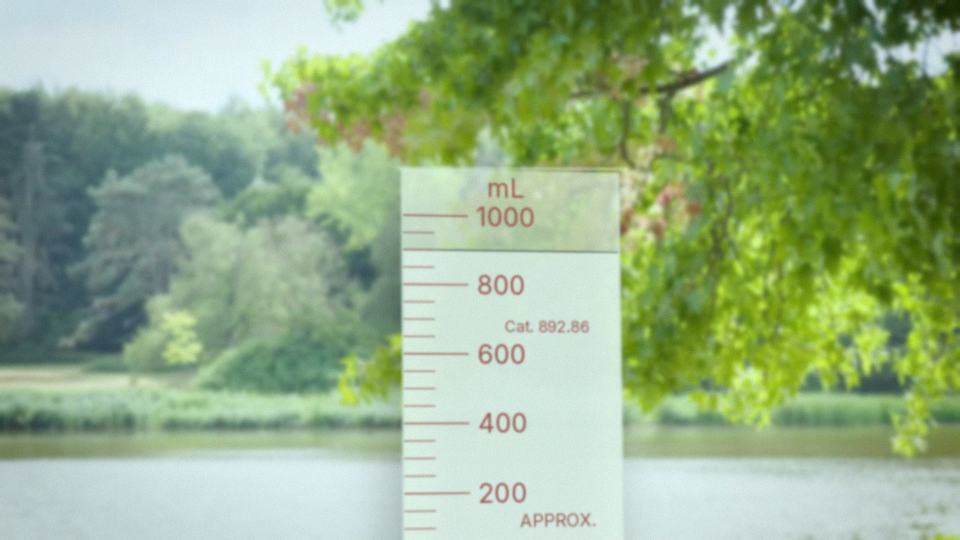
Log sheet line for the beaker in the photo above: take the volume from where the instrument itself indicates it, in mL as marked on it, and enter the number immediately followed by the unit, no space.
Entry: 900mL
